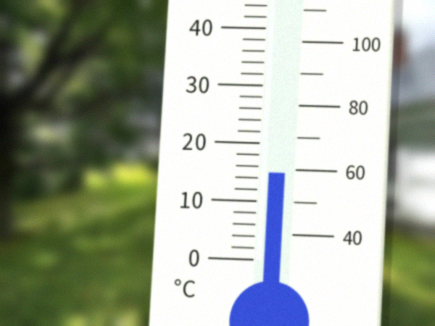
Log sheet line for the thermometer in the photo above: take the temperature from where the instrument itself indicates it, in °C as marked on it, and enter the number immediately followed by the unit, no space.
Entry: 15°C
